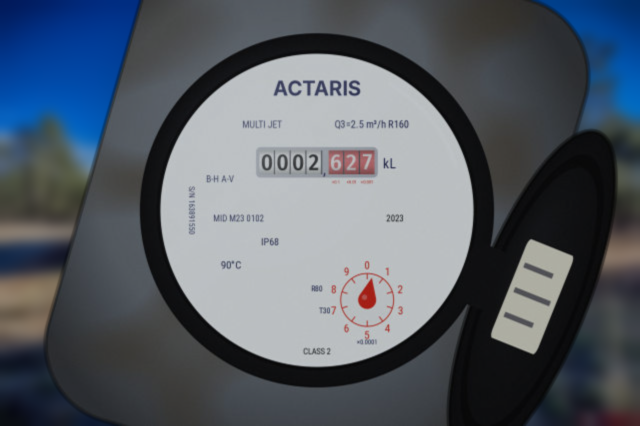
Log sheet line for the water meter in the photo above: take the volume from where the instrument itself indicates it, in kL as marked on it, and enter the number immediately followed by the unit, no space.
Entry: 2.6270kL
